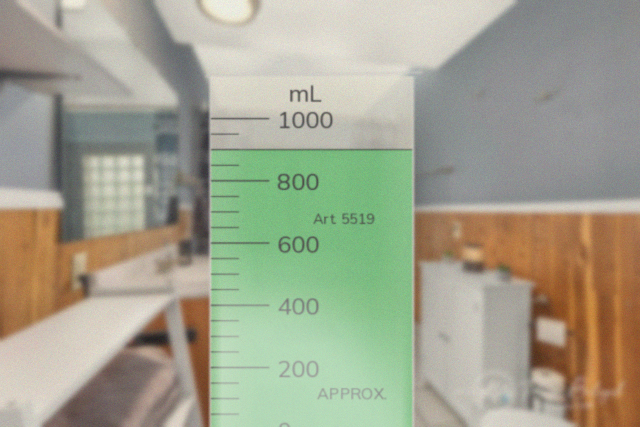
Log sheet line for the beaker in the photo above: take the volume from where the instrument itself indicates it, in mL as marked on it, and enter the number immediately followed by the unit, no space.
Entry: 900mL
